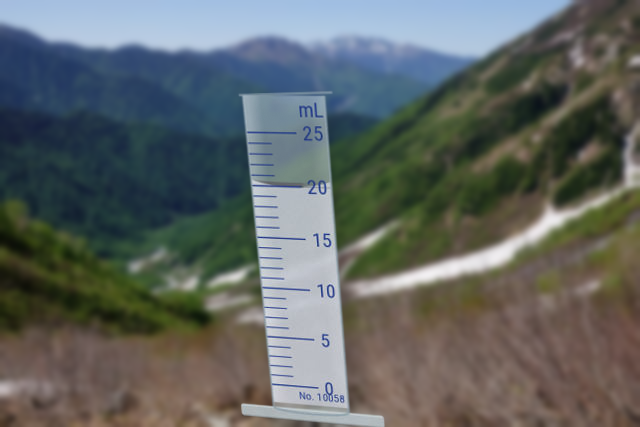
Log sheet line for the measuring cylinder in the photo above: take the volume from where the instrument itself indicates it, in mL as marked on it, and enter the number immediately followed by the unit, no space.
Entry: 20mL
